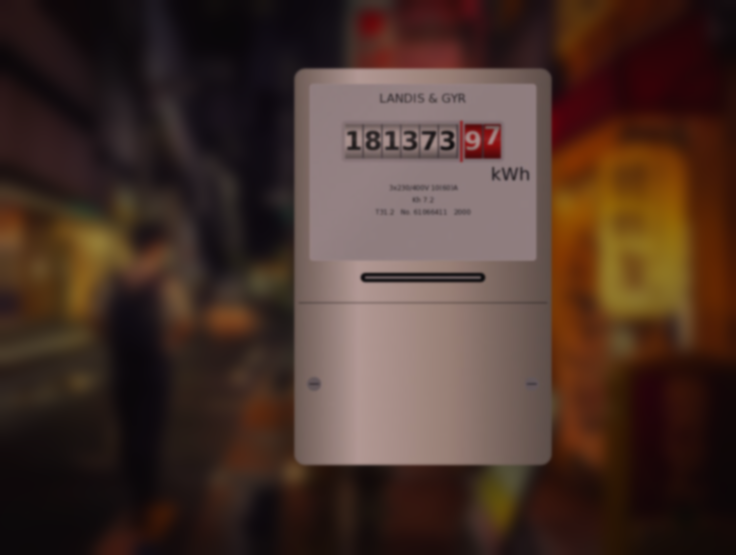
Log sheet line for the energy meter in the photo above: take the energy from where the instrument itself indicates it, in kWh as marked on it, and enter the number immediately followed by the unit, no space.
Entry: 181373.97kWh
